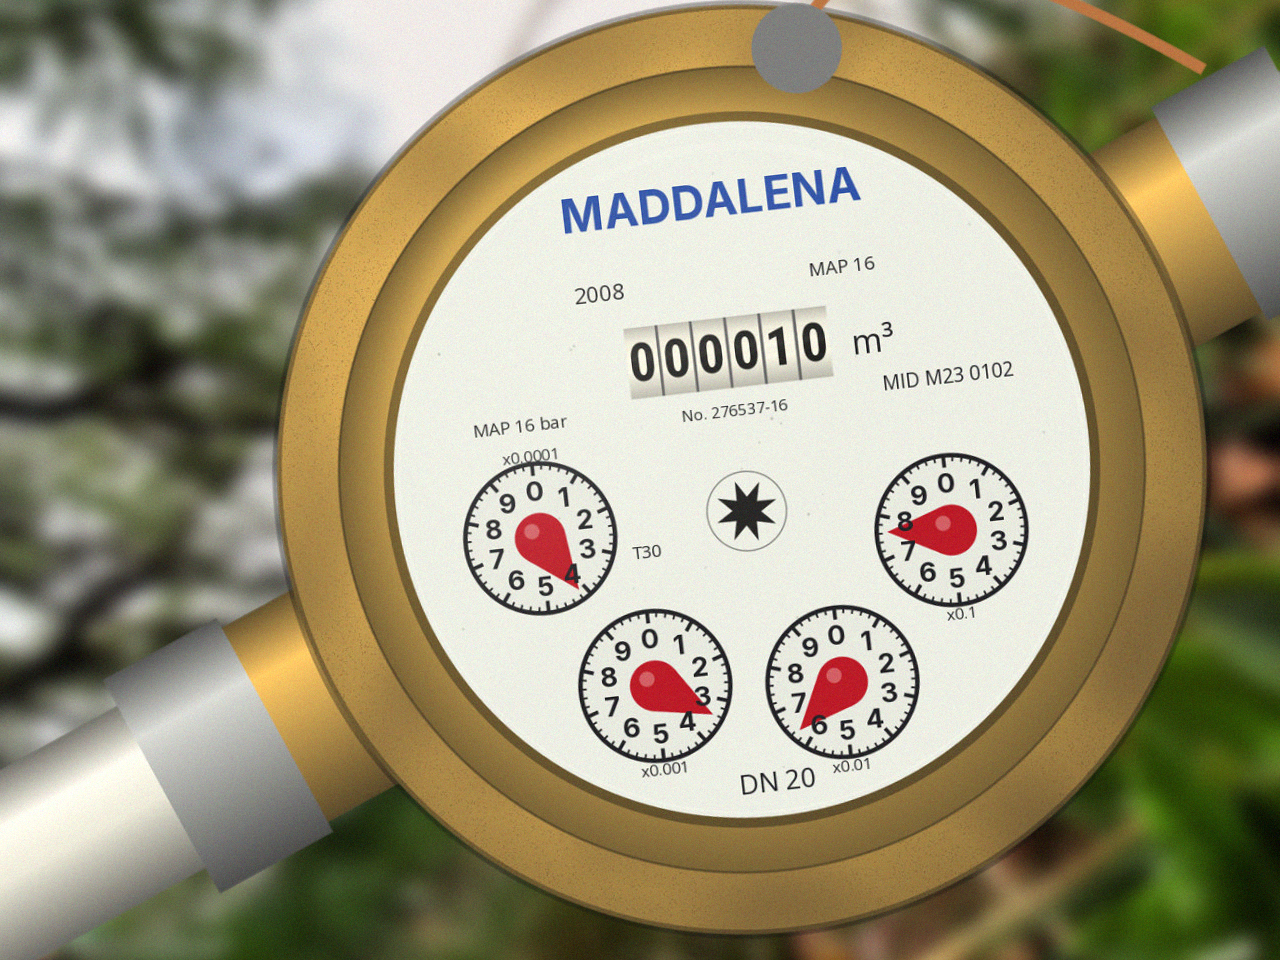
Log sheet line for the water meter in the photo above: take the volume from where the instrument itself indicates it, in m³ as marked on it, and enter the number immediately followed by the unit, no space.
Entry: 10.7634m³
